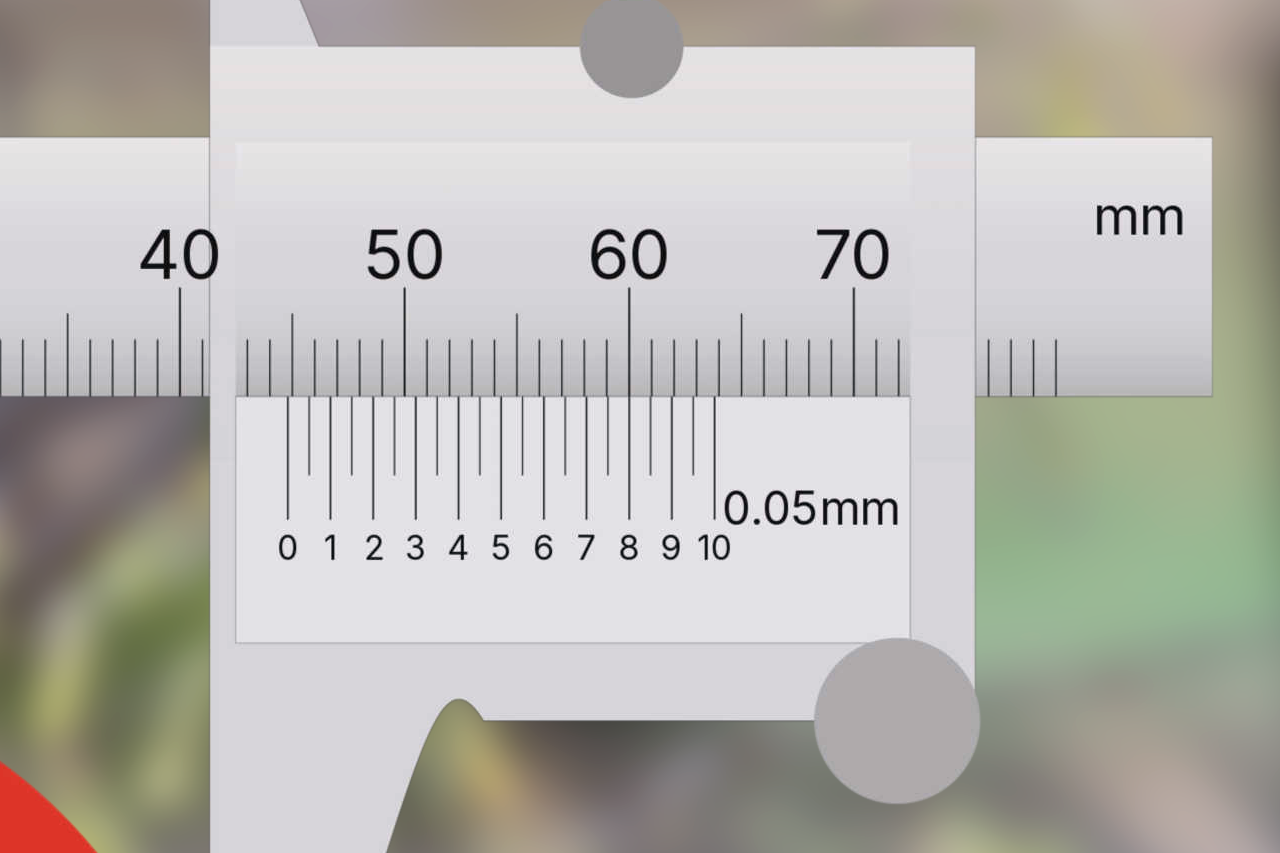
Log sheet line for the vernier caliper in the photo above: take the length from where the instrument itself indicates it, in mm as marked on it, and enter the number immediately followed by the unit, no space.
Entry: 44.8mm
